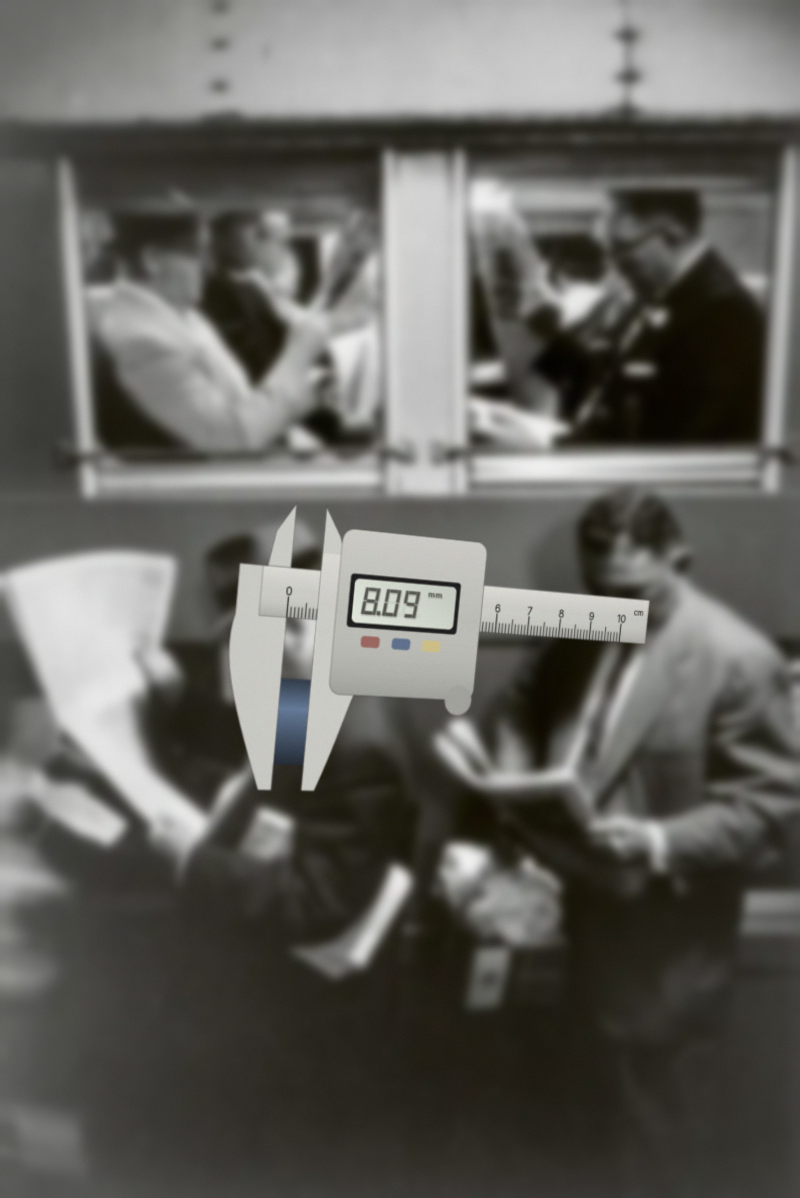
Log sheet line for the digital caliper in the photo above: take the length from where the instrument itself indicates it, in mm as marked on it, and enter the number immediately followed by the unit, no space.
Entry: 8.09mm
